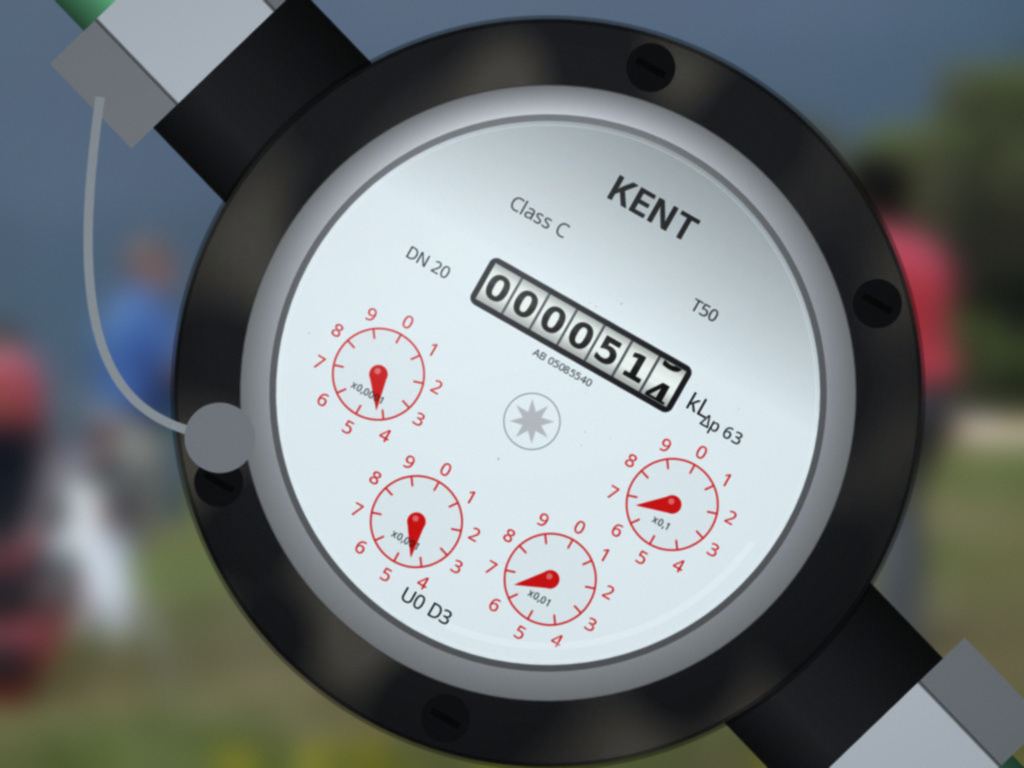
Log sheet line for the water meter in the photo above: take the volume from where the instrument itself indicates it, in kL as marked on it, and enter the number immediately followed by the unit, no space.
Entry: 513.6644kL
